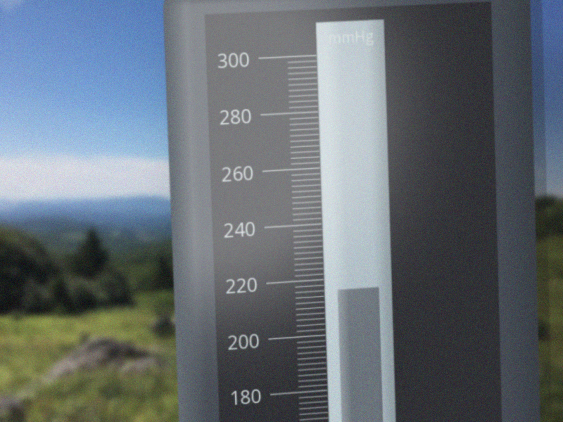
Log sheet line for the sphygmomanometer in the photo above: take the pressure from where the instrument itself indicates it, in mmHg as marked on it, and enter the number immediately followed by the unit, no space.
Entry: 216mmHg
